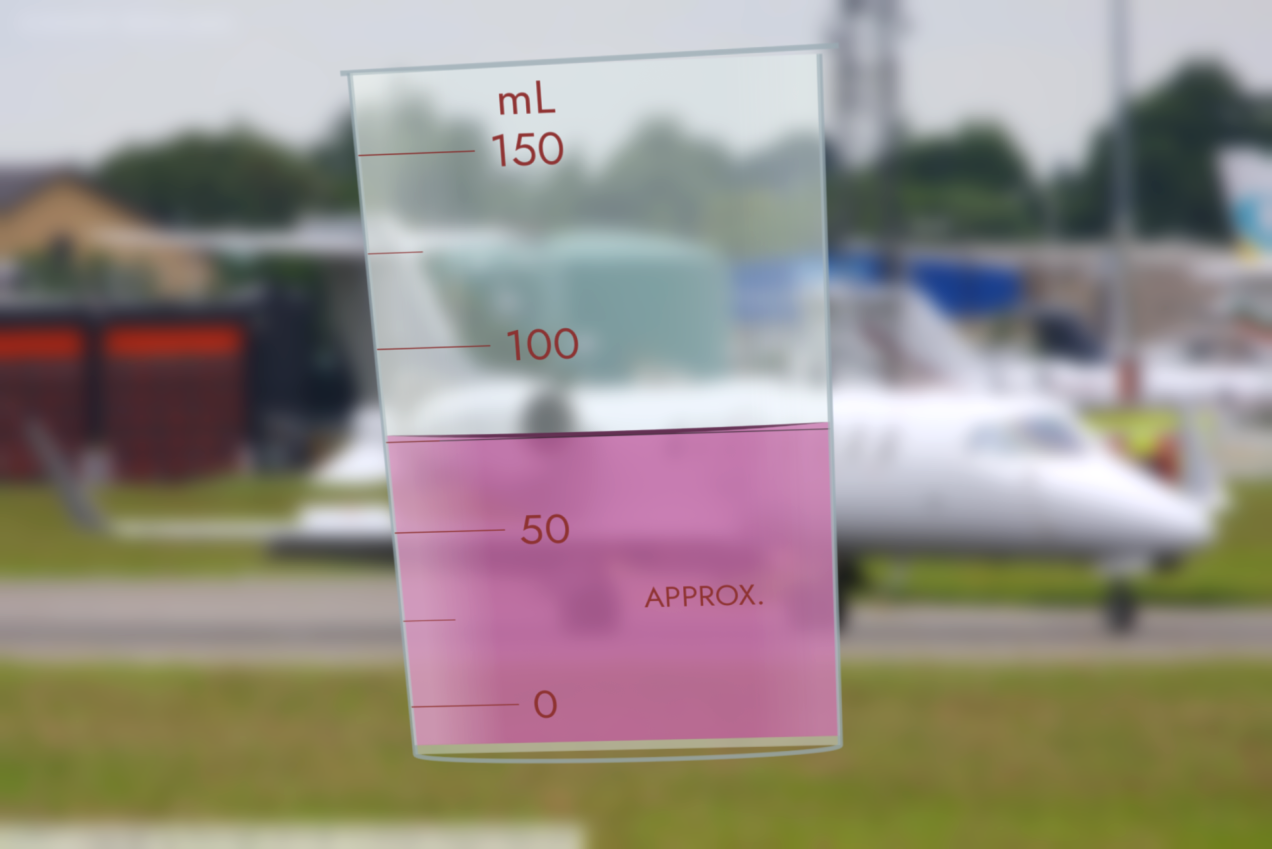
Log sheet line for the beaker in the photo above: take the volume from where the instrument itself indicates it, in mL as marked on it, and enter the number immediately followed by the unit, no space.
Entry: 75mL
